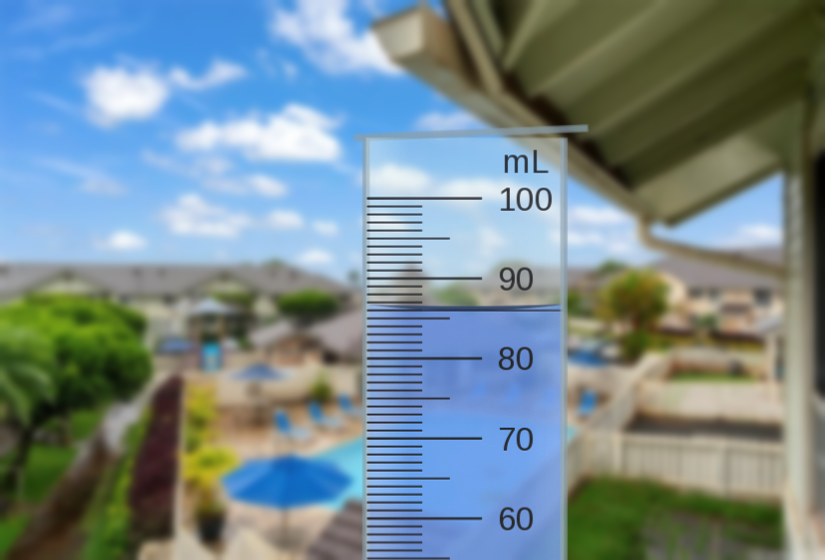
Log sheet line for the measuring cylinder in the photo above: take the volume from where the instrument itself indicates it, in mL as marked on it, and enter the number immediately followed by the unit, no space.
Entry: 86mL
